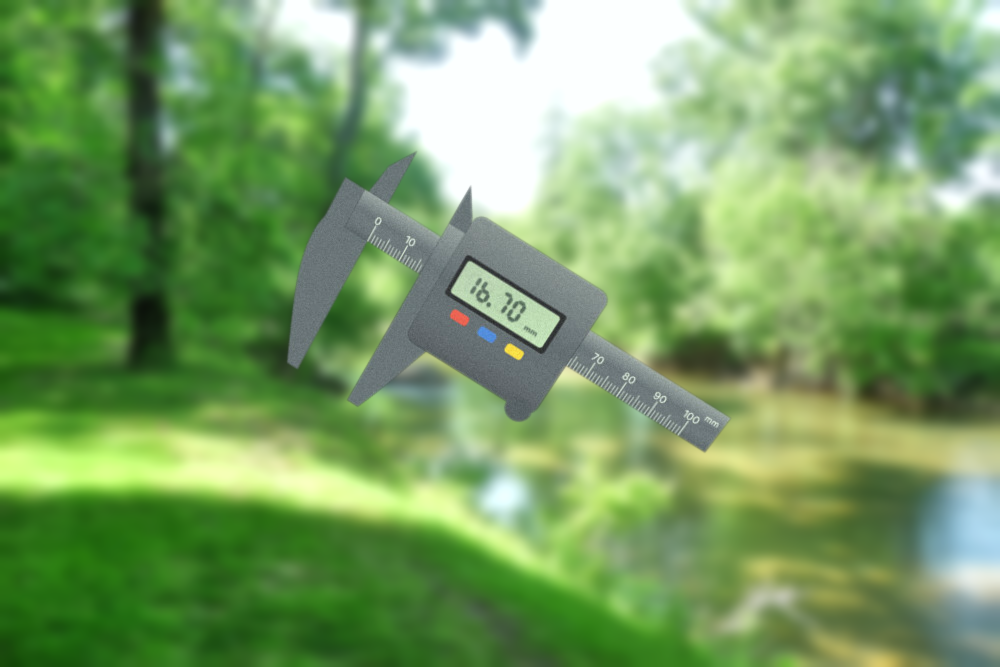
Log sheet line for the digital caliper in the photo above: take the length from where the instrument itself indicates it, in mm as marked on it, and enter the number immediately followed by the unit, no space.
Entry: 16.70mm
